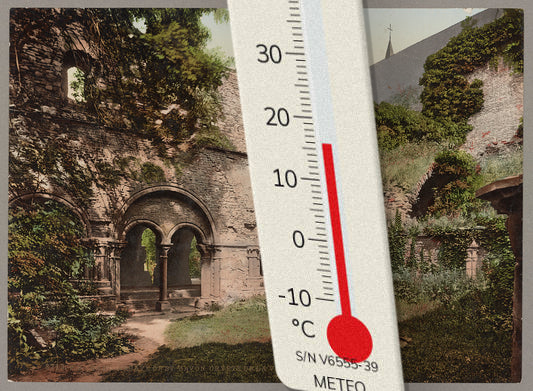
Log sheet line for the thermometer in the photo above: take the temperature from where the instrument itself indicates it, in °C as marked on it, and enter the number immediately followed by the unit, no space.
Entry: 16°C
